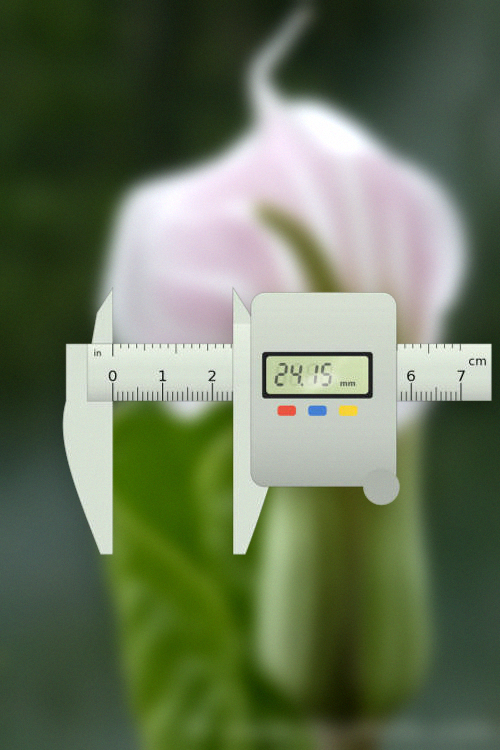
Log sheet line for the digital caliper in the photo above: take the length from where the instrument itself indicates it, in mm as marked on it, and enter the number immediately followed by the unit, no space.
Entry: 24.15mm
